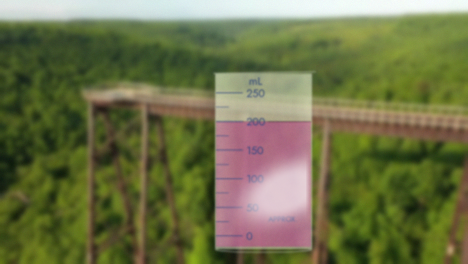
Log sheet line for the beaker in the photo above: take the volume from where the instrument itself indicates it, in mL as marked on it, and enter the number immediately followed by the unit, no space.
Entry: 200mL
